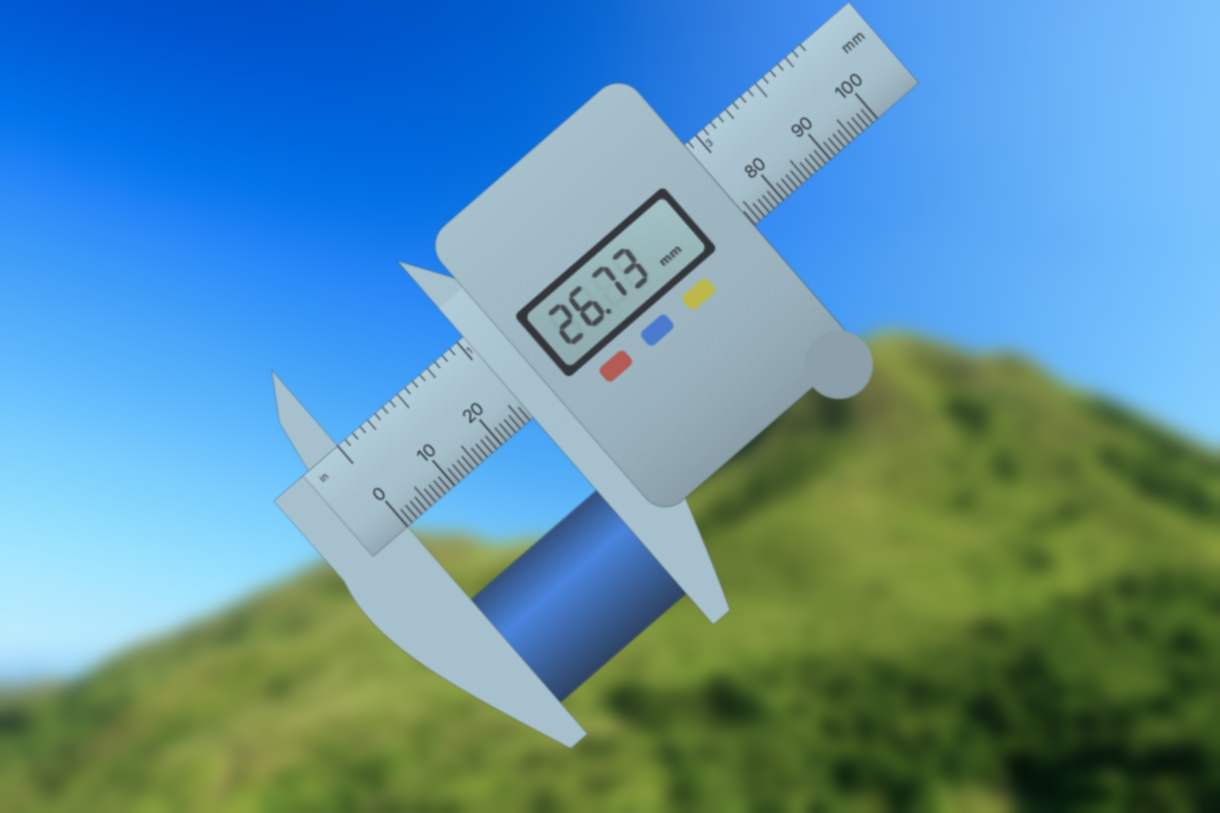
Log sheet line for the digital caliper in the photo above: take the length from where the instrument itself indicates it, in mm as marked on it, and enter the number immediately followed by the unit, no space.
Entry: 26.73mm
